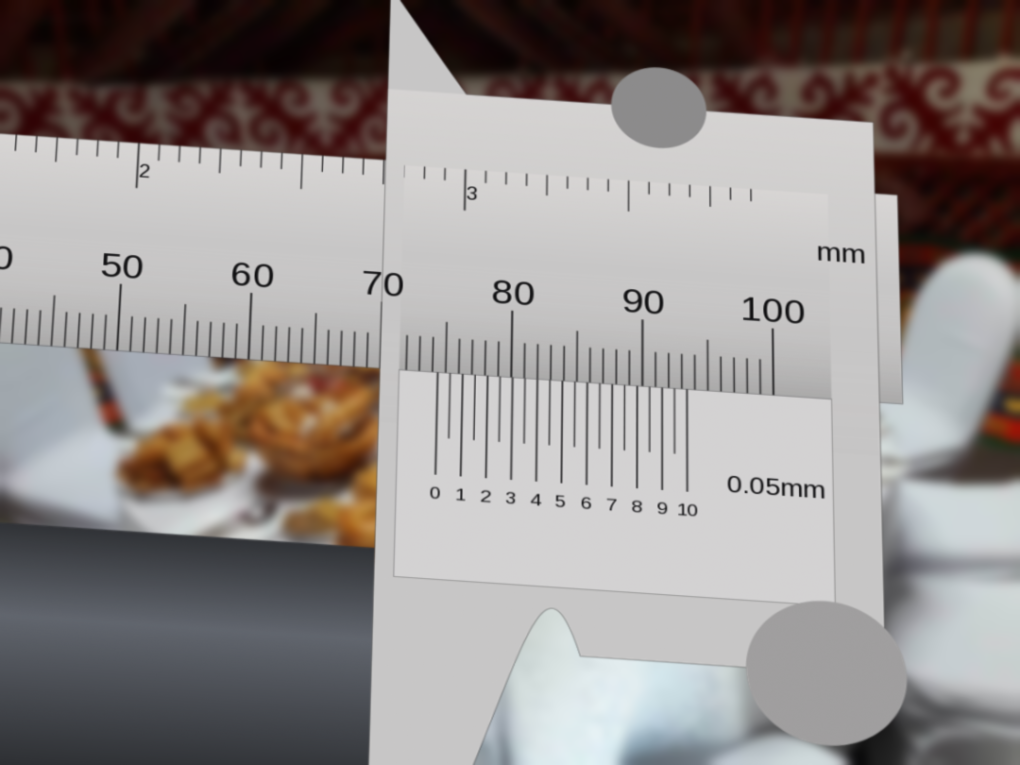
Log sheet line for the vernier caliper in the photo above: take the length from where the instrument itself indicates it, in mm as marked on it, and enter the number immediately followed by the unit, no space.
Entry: 74.4mm
